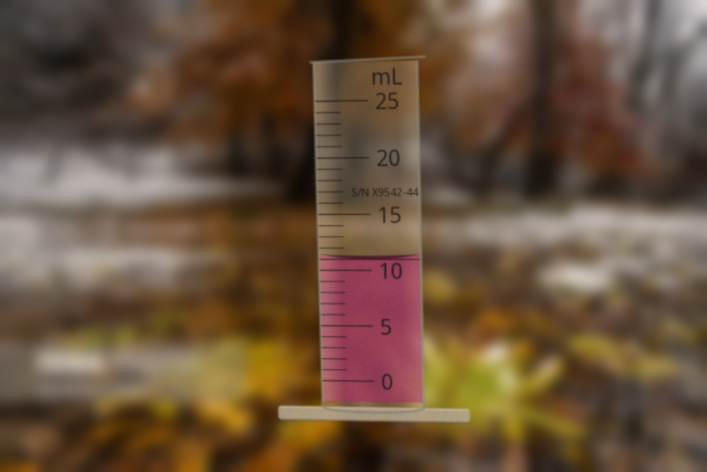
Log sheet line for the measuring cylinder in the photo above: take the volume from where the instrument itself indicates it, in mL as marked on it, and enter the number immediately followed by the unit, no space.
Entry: 11mL
